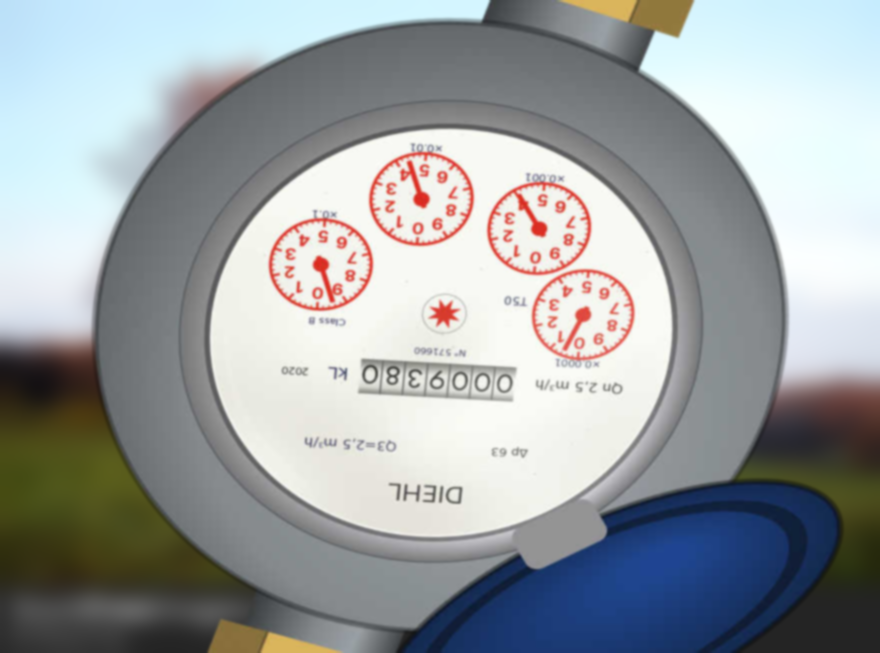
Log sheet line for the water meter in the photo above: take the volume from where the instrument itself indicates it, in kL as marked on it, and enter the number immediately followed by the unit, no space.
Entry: 9379.9440kL
